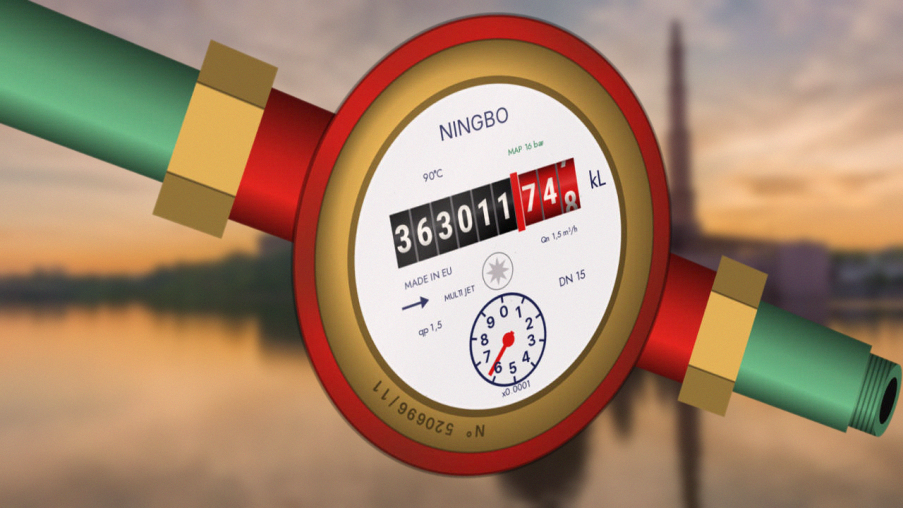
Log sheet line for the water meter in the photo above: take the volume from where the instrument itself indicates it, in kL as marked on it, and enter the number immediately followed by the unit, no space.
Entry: 363011.7476kL
